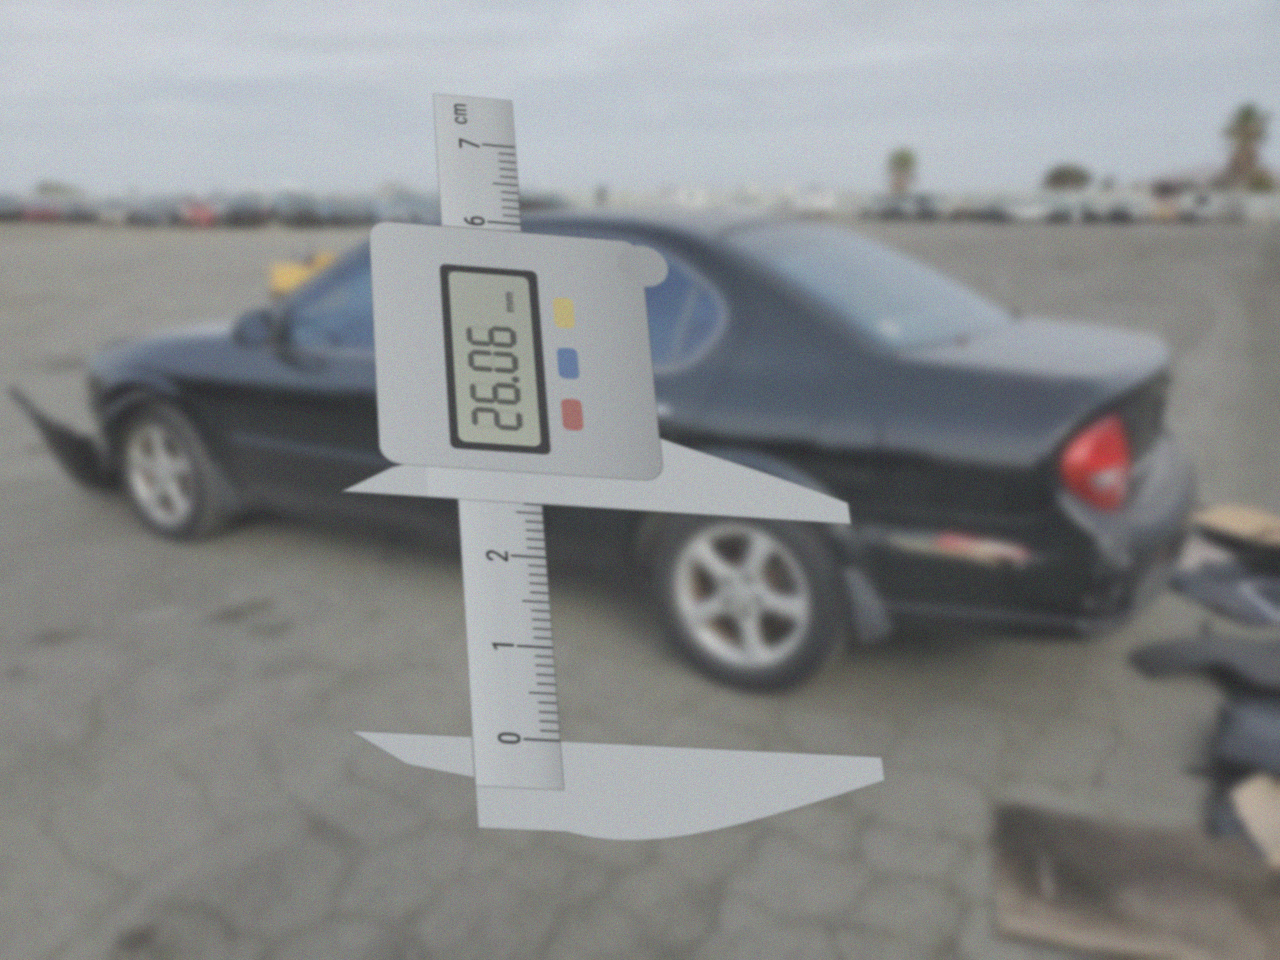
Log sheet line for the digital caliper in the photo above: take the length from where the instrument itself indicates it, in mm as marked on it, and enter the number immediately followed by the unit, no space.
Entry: 26.06mm
